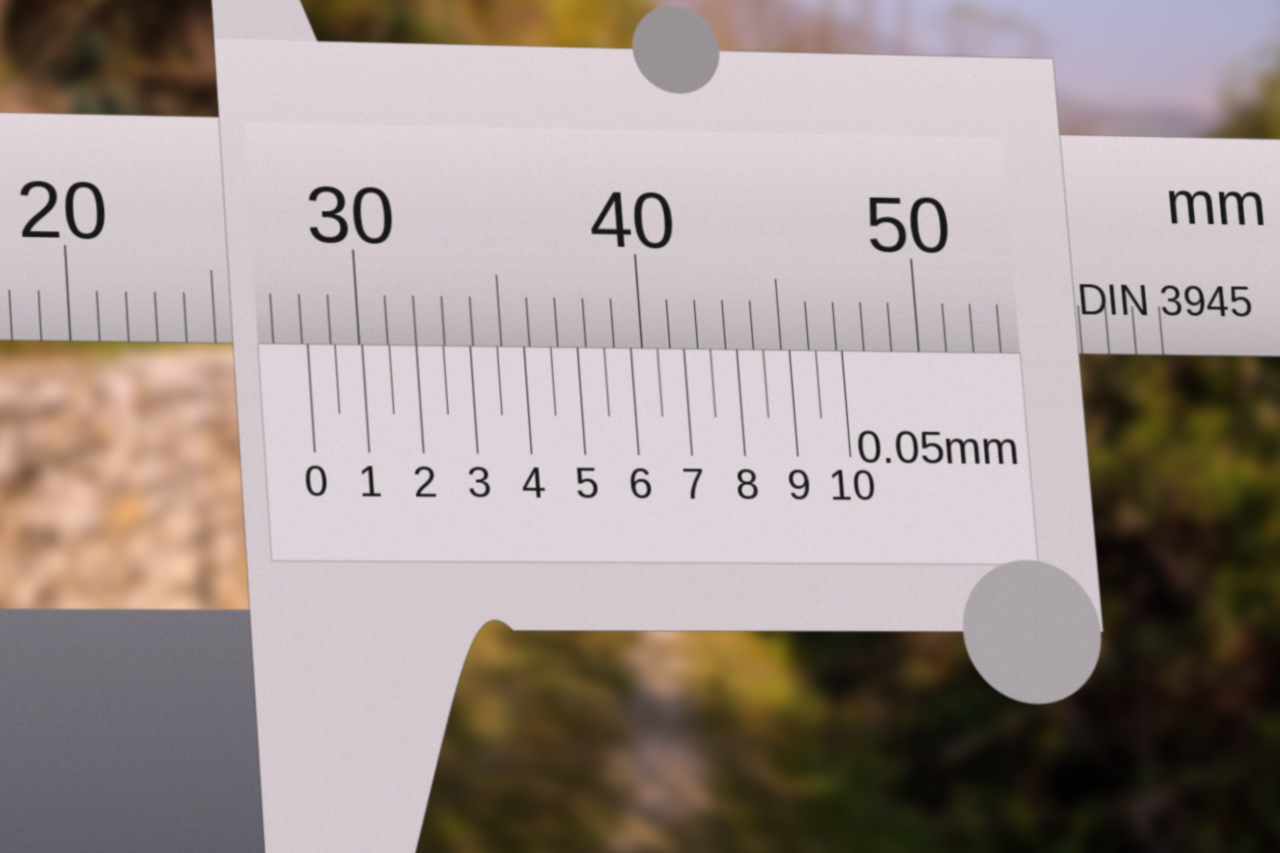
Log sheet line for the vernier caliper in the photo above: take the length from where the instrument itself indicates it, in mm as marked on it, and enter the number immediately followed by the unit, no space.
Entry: 28.2mm
